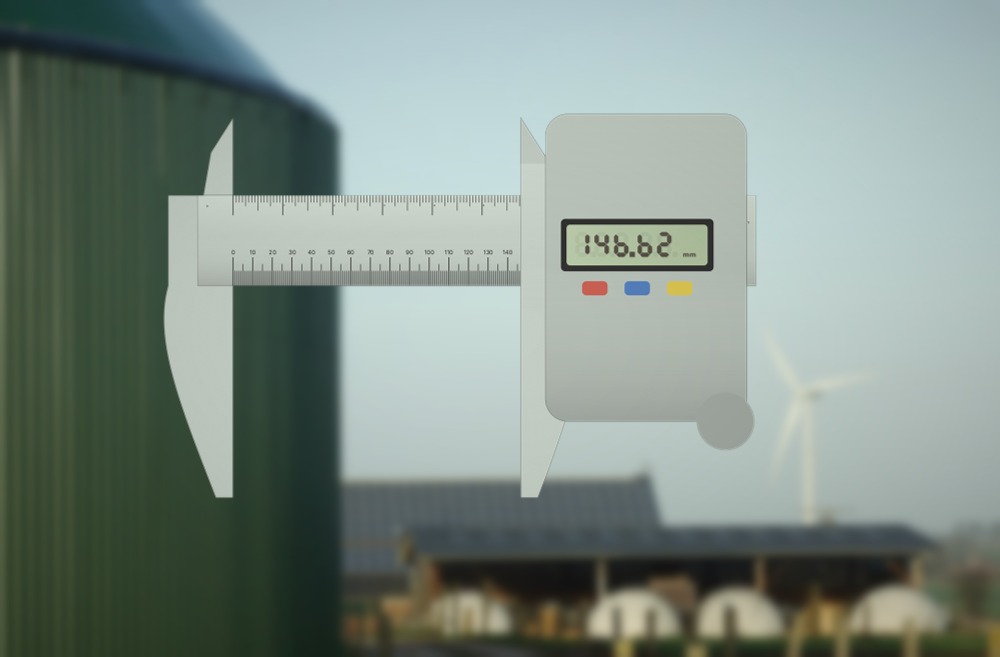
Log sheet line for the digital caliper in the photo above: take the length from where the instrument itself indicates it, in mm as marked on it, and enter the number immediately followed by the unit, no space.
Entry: 146.62mm
